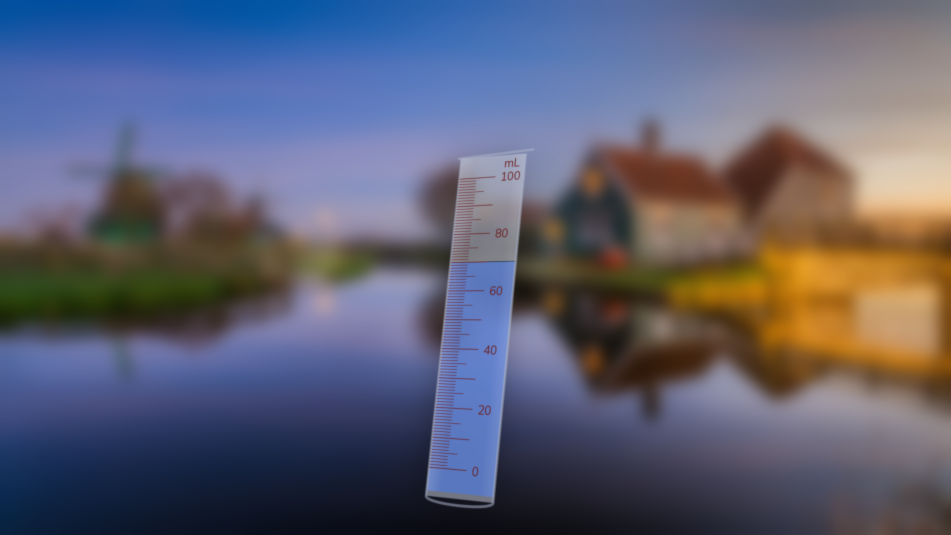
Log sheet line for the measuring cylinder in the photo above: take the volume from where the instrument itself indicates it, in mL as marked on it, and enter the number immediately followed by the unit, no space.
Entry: 70mL
